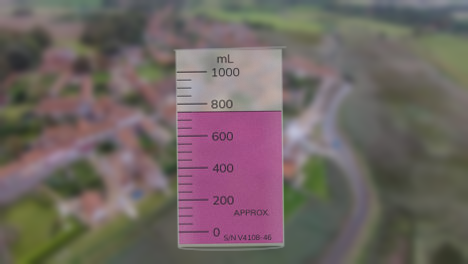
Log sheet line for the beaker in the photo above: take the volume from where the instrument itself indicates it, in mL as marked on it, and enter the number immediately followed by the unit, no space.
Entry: 750mL
